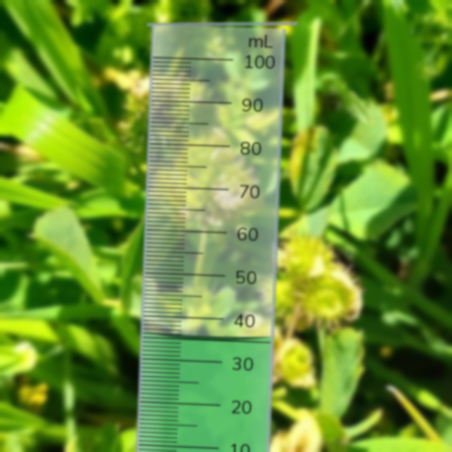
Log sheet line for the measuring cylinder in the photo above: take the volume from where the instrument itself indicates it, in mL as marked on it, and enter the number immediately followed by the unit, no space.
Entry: 35mL
